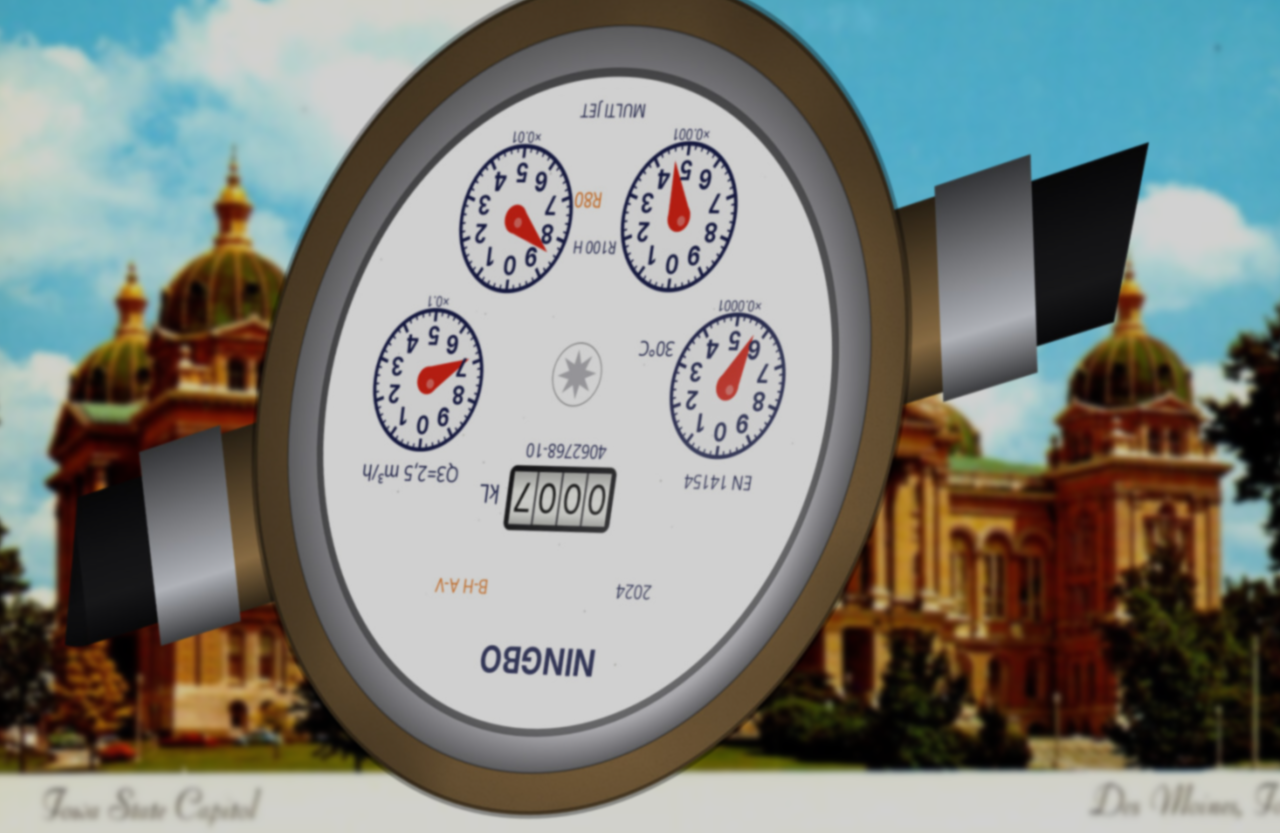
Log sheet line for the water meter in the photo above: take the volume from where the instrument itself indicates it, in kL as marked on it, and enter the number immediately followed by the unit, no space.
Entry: 7.6845kL
